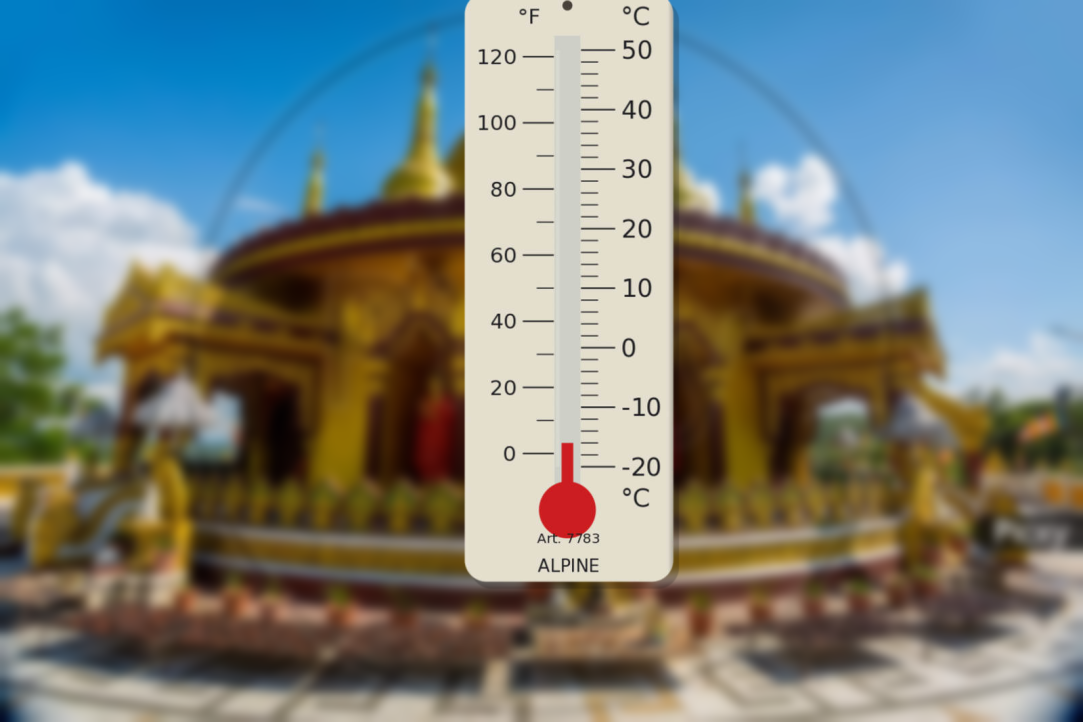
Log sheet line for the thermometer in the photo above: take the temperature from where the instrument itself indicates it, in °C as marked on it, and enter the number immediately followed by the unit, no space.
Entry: -16°C
